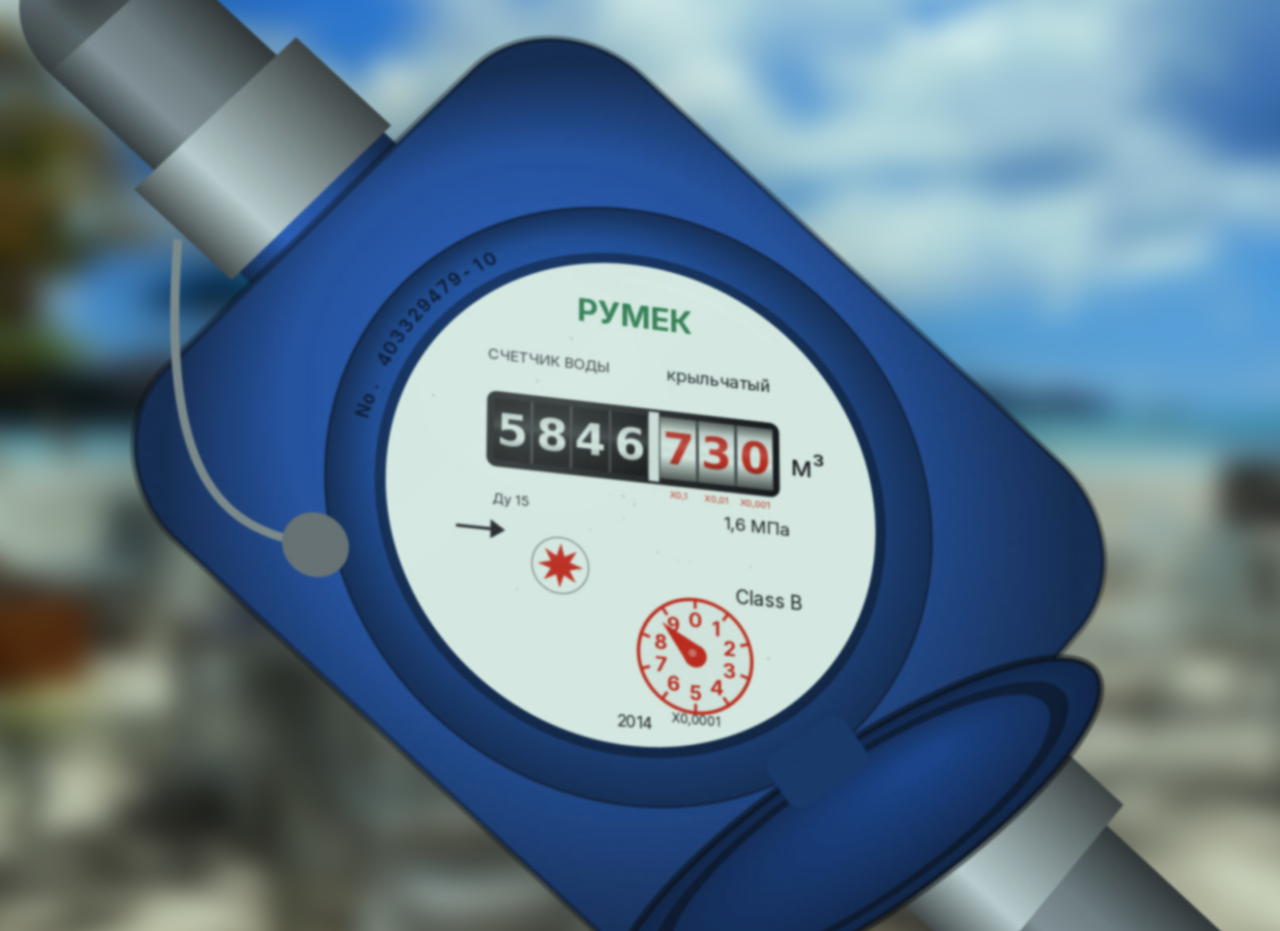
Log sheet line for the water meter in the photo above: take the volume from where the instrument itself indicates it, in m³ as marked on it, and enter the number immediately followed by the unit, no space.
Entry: 5846.7308m³
